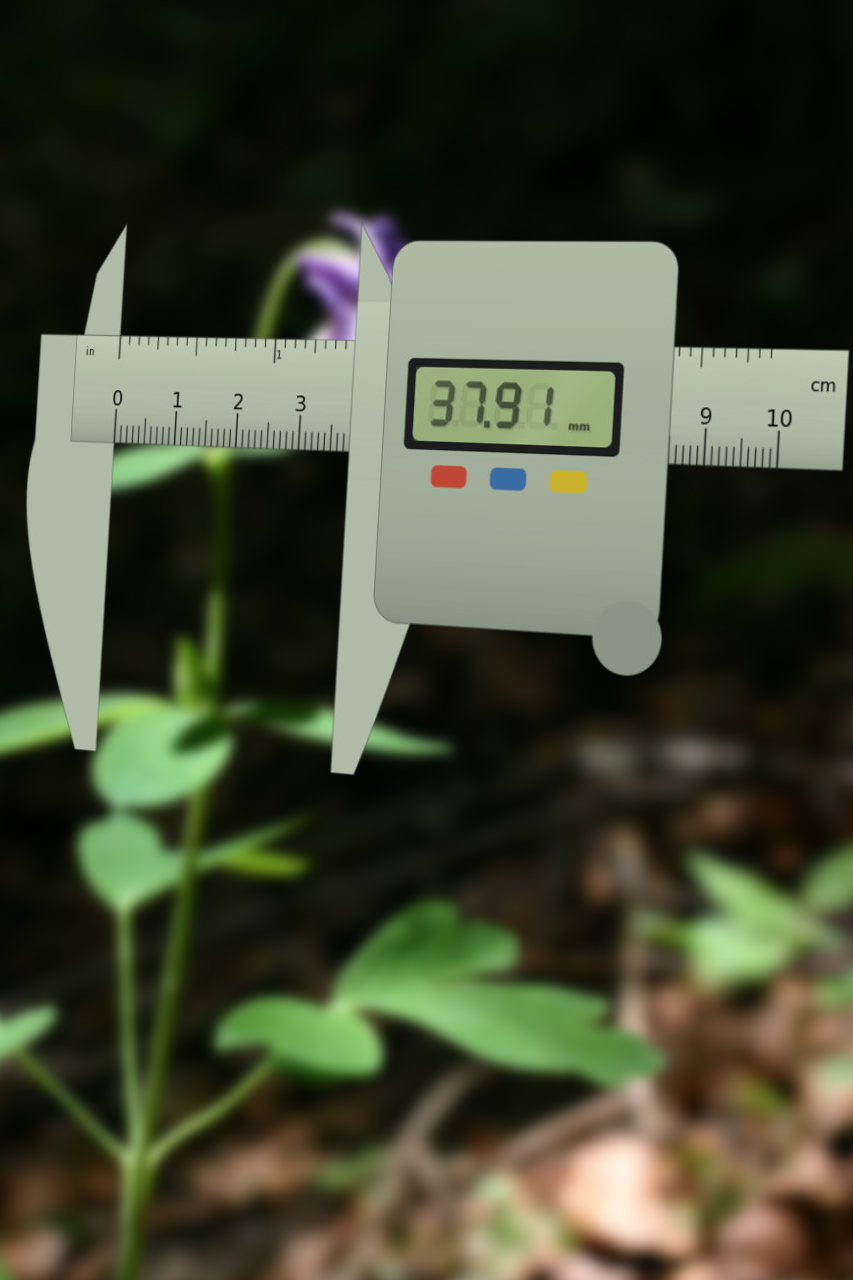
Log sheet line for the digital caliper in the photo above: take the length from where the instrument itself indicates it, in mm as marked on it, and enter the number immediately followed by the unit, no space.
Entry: 37.91mm
